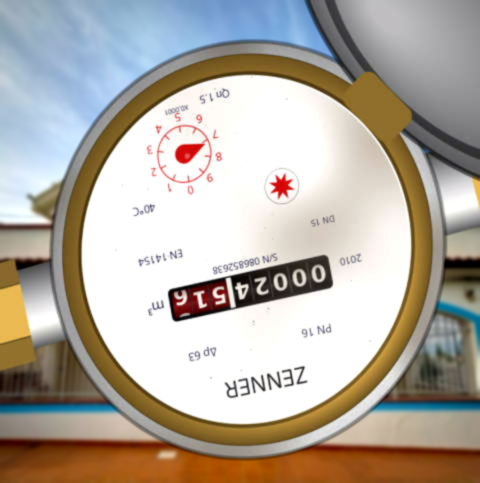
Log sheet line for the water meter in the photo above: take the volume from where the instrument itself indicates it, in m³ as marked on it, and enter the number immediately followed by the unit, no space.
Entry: 24.5157m³
